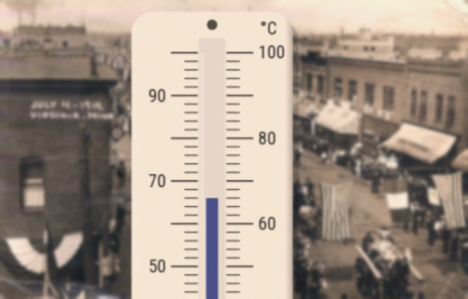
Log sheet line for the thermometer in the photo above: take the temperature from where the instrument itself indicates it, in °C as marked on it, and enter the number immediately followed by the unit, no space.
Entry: 66°C
